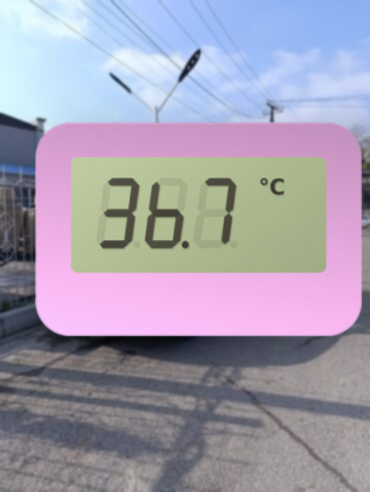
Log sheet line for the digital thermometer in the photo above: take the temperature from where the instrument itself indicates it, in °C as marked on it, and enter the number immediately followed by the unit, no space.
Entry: 36.7°C
